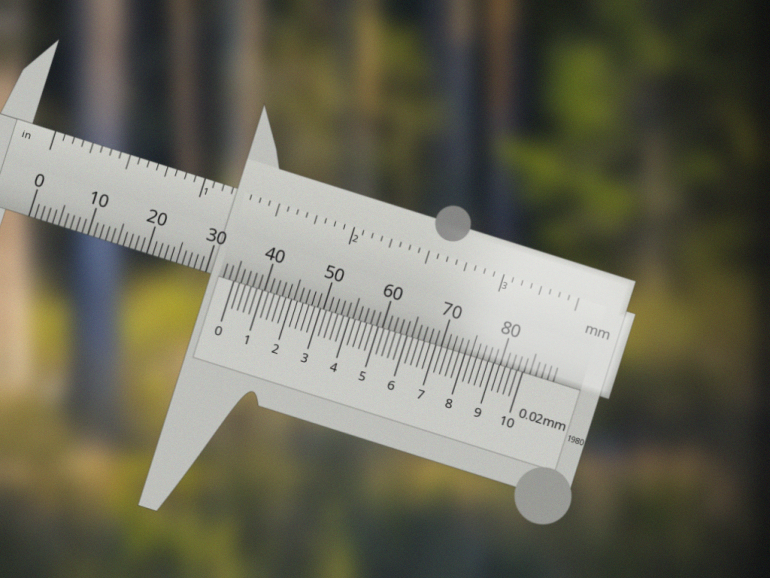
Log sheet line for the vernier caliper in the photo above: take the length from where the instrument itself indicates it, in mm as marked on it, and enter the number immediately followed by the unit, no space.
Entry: 34.8mm
